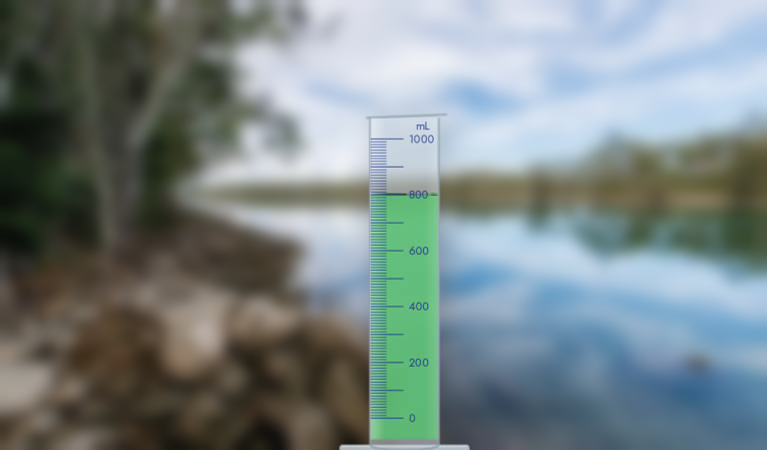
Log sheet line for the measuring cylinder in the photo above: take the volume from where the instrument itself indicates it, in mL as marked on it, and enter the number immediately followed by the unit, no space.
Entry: 800mL
